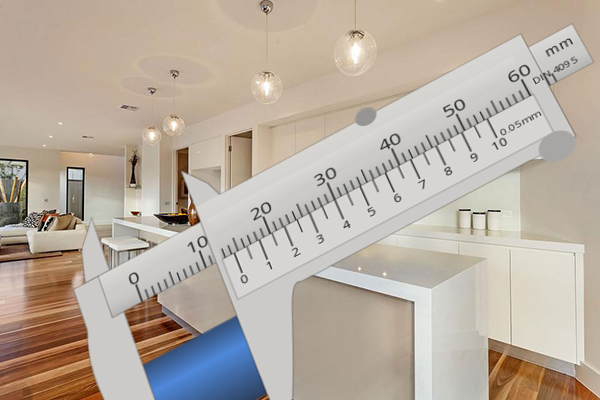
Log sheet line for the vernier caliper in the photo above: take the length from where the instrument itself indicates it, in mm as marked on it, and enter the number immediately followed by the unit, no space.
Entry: 14.4mm
